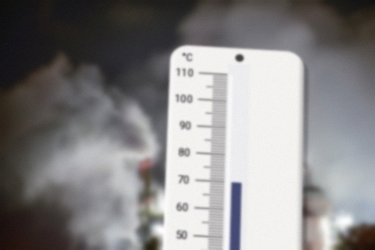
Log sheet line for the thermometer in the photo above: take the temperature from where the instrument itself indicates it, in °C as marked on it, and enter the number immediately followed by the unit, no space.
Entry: 70°C
